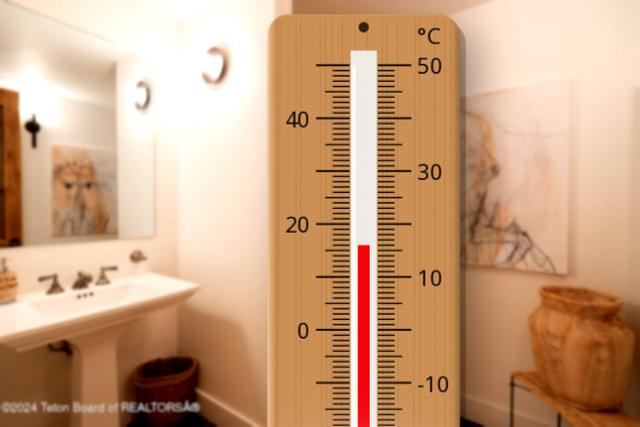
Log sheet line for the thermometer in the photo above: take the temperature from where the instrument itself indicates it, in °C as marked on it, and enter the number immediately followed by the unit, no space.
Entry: 16°C
